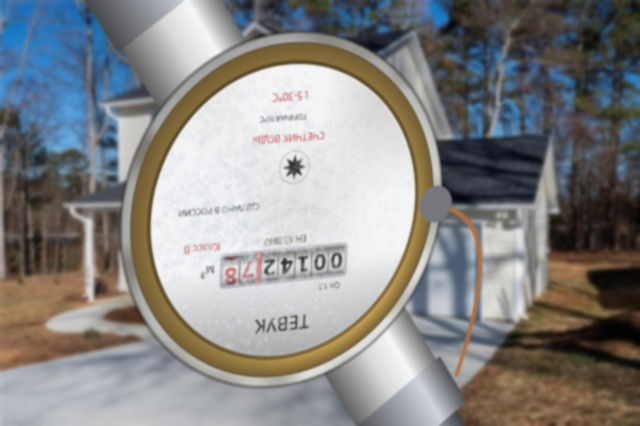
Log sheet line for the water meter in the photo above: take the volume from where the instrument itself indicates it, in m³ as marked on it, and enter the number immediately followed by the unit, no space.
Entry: 142.78m³
